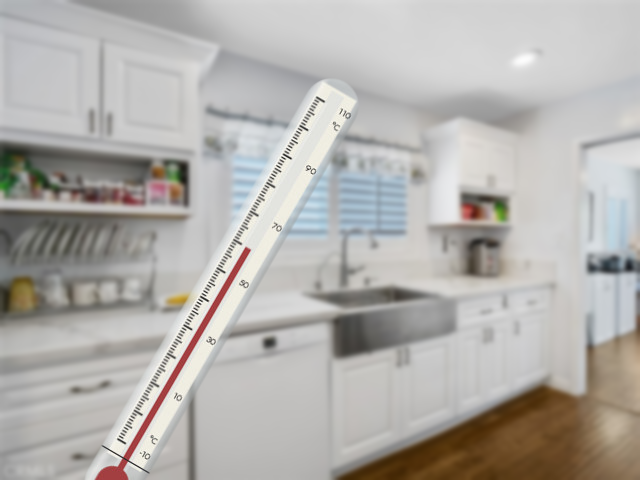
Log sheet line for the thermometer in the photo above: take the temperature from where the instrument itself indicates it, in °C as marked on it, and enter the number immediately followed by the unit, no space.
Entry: 60°C
